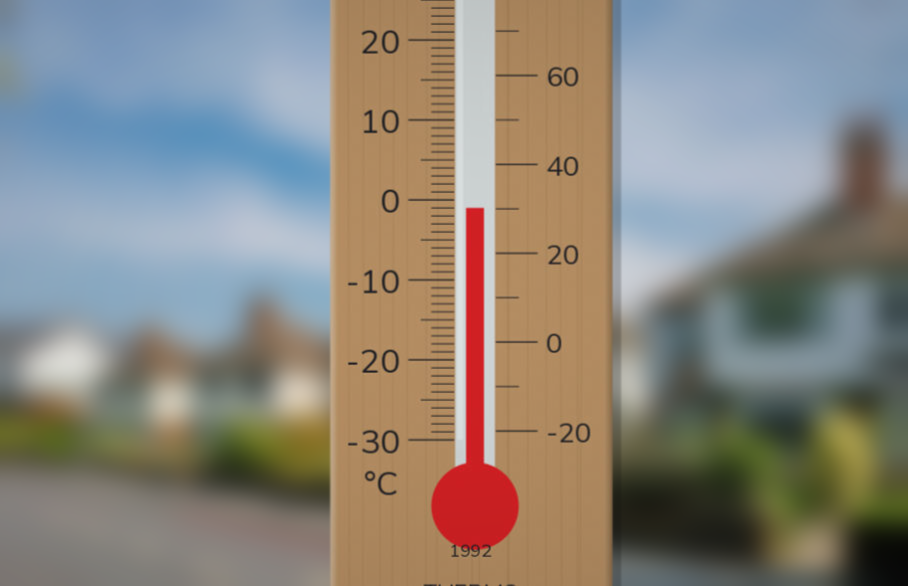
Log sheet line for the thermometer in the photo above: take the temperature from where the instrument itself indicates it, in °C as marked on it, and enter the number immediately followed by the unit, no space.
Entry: -1°C
